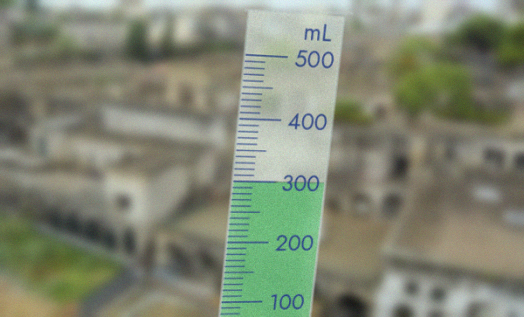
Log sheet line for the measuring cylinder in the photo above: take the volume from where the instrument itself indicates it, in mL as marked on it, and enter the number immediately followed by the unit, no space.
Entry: 300mL
